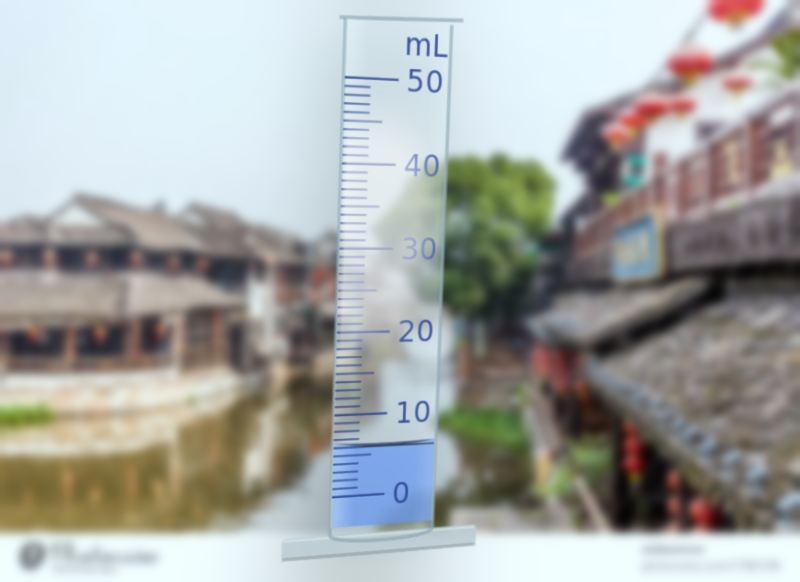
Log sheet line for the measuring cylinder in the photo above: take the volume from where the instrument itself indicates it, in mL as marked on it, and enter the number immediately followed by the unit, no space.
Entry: 6mL
